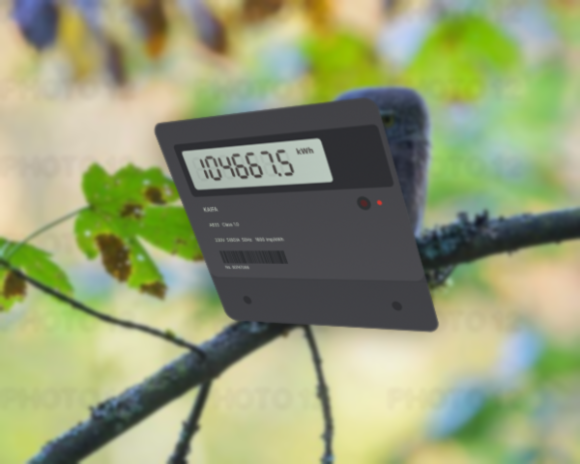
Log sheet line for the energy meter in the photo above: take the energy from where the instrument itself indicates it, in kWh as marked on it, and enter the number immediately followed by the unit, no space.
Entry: 104667.5kWh
